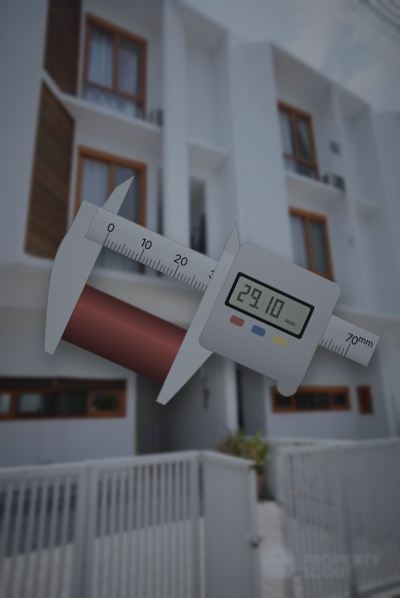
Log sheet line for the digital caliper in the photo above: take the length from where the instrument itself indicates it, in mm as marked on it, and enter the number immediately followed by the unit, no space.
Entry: 29.10mm
